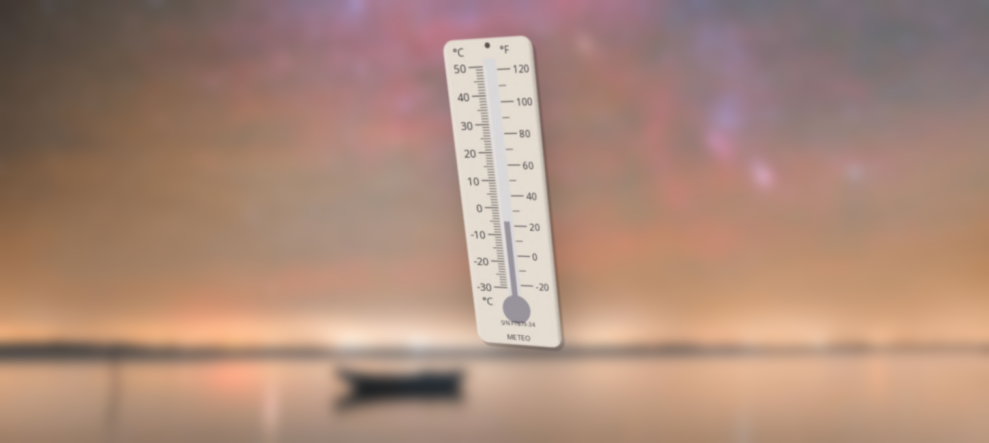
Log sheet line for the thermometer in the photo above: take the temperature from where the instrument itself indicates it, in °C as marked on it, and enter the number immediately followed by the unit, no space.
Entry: -5°C
